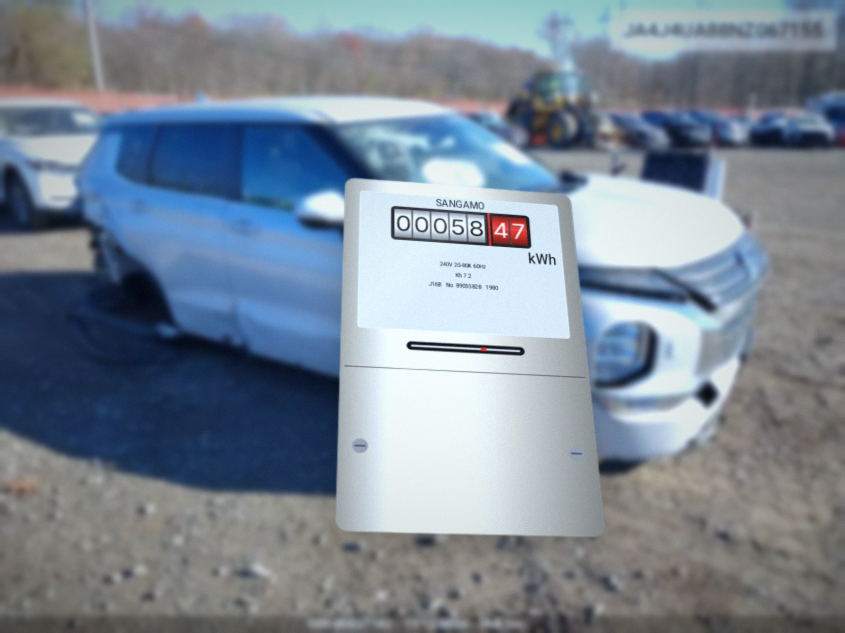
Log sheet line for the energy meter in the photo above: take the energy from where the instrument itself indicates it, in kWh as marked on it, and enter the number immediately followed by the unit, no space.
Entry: 58.47kWh
